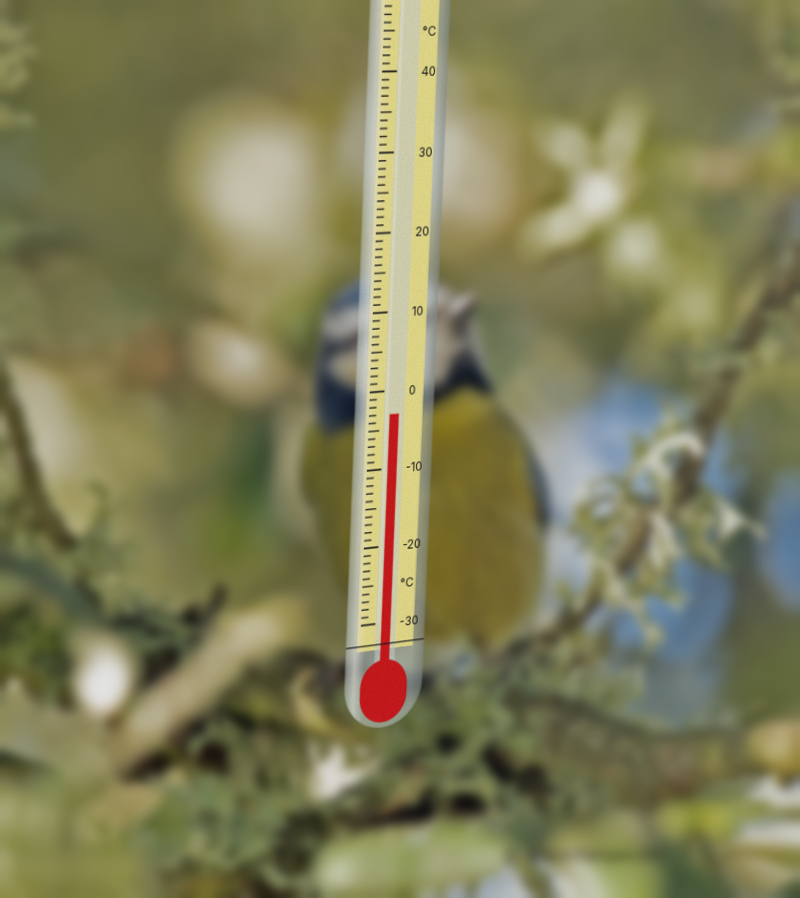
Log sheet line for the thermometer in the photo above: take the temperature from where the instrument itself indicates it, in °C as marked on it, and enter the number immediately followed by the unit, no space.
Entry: -3°C
